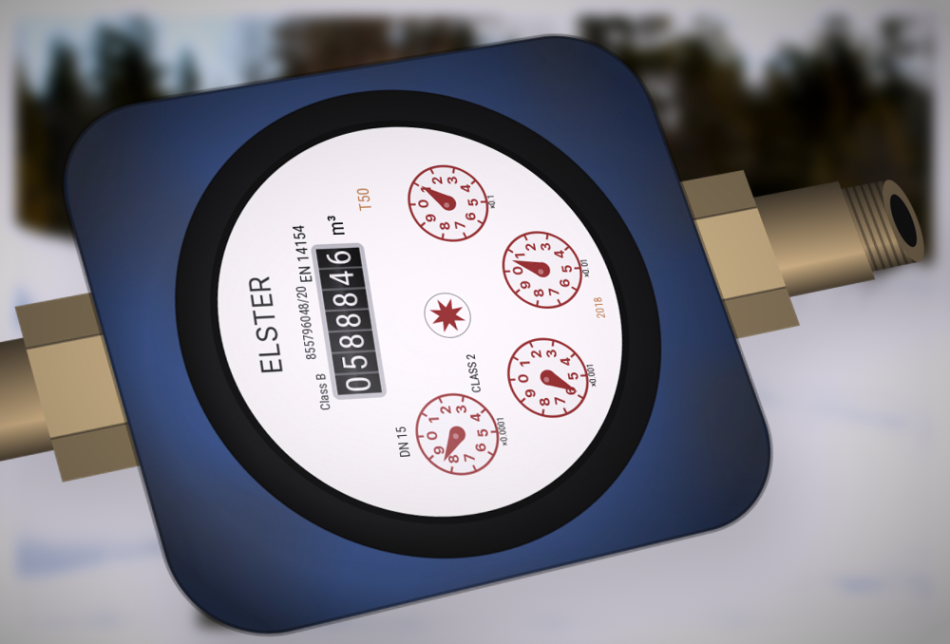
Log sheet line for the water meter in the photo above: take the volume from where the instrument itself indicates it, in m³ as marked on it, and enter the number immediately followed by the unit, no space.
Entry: 588846.1058m³
